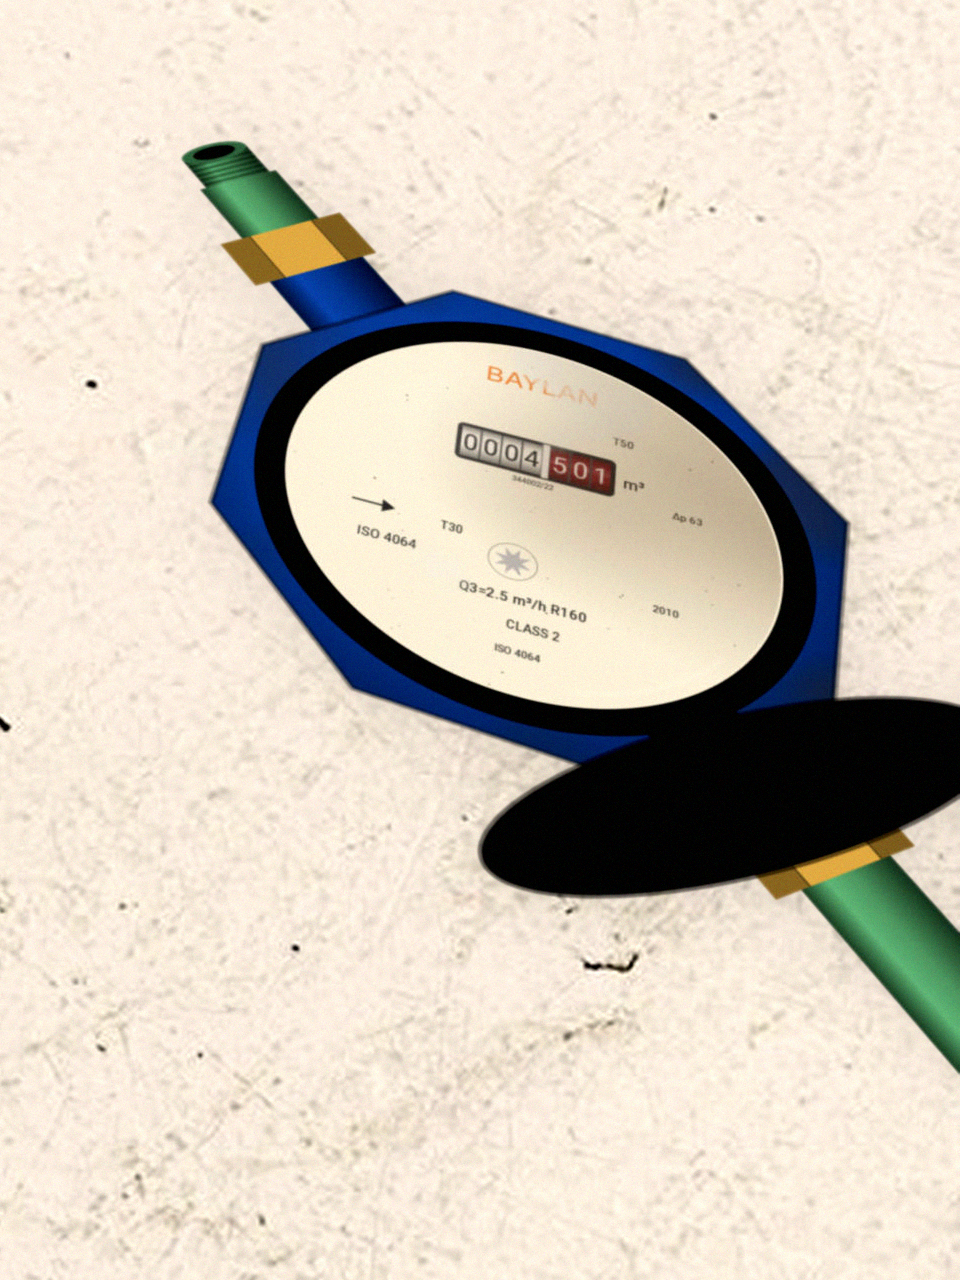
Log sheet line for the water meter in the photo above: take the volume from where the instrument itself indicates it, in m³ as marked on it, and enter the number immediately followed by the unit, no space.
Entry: 4.501m³
